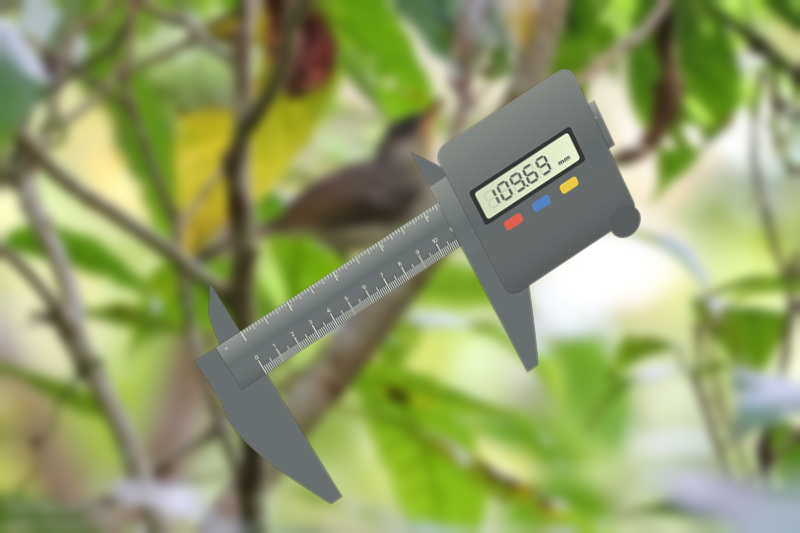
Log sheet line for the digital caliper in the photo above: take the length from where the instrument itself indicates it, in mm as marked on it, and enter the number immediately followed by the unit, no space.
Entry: 109.69mm
